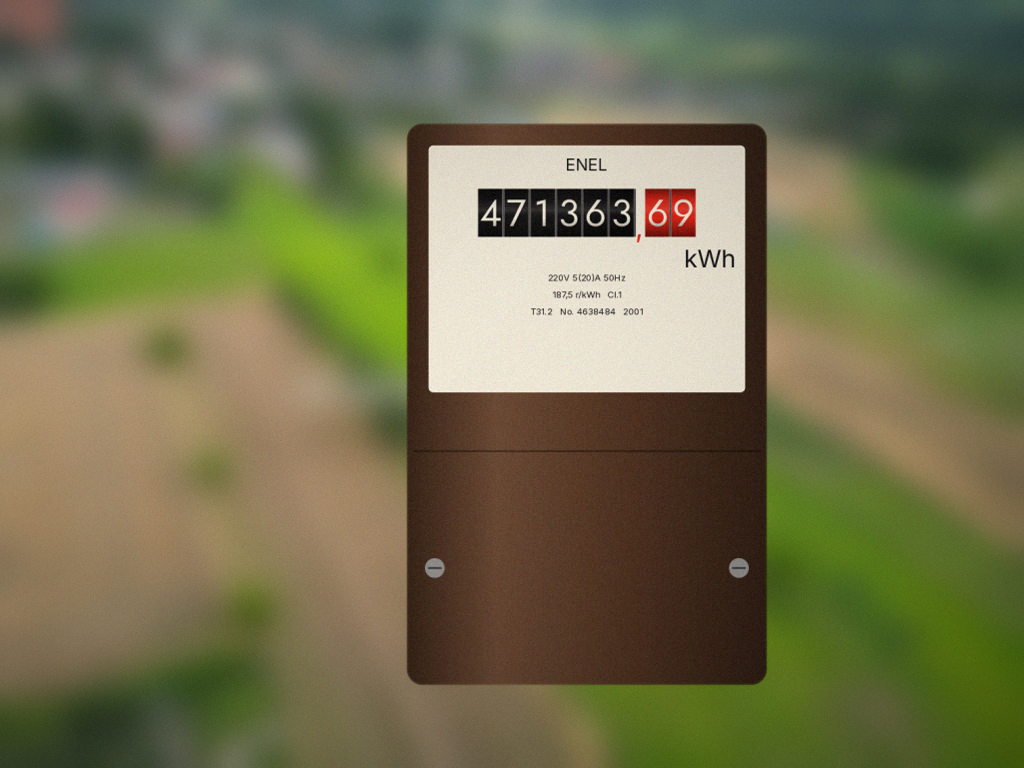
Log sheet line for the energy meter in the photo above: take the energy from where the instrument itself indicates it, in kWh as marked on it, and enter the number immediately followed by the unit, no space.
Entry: 471363.69kWh
